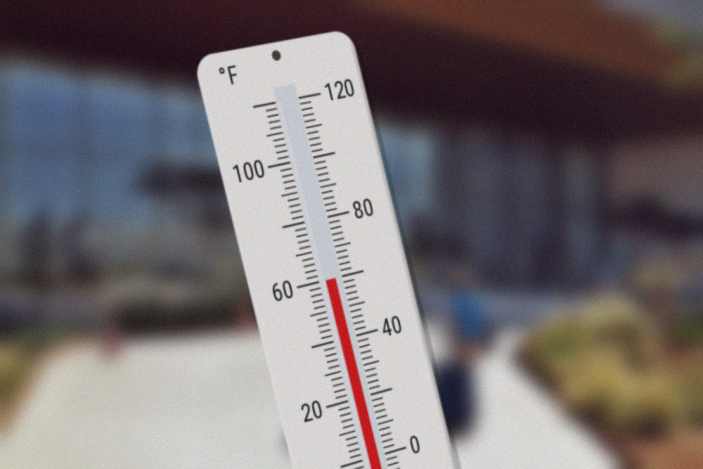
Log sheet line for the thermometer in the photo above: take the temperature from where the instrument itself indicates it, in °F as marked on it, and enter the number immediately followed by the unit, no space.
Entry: 60°F
